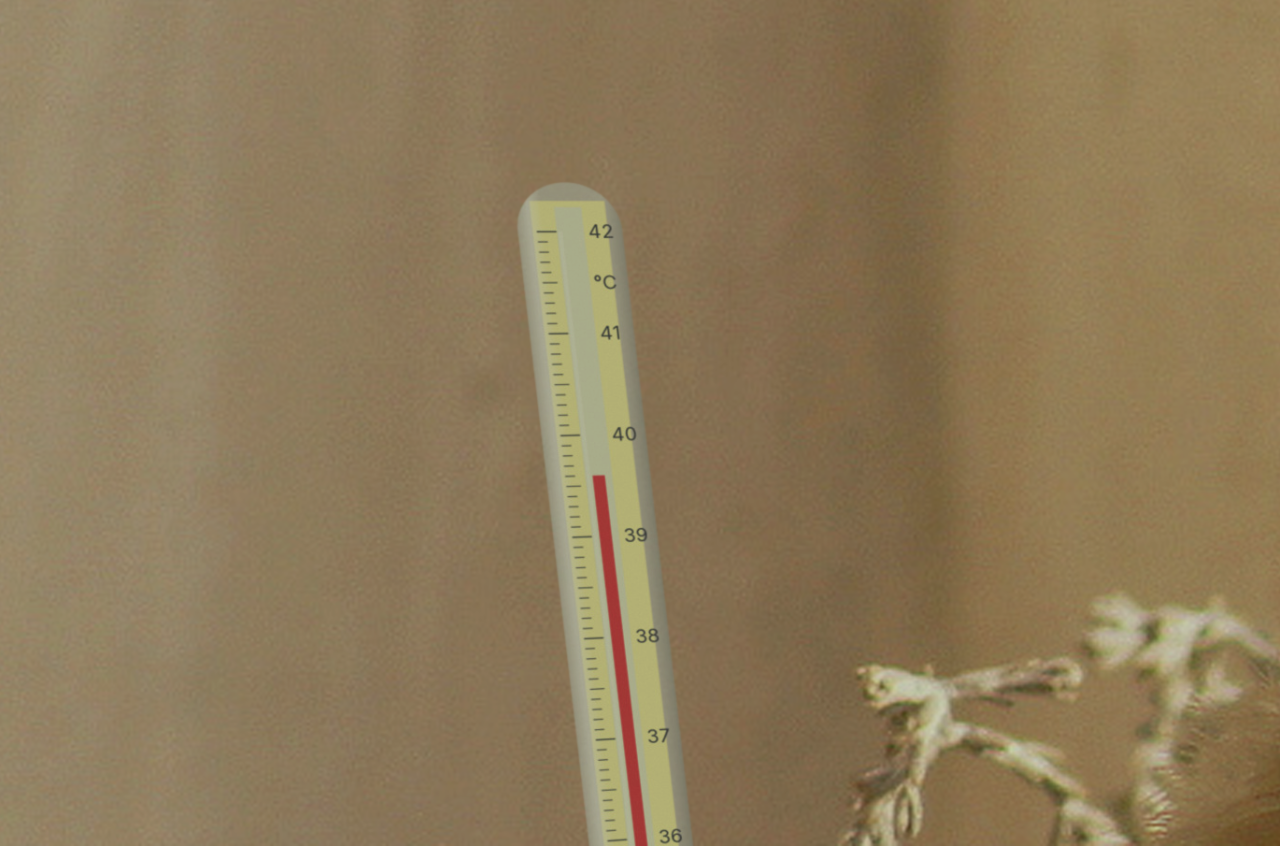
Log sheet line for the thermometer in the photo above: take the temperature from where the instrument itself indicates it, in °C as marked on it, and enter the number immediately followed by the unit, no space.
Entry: 39.6°C
